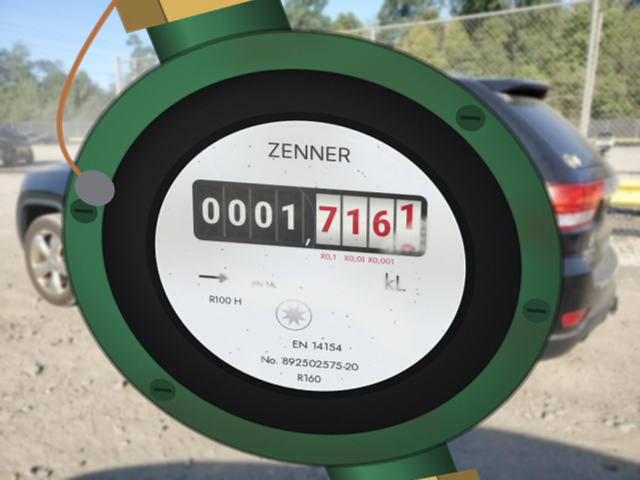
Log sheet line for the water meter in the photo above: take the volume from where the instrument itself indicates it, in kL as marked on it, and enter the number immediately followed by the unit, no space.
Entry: 1.7161kL
